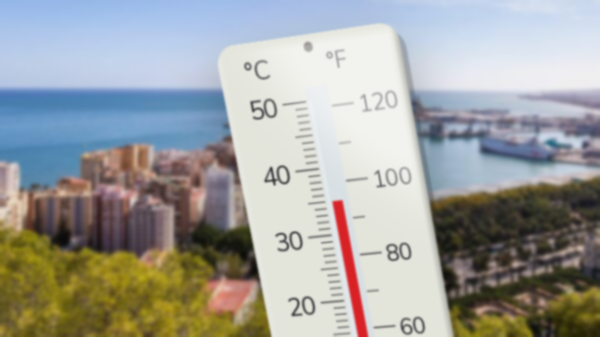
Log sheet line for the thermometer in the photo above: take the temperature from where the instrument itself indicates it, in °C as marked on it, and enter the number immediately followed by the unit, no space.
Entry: 35°C
